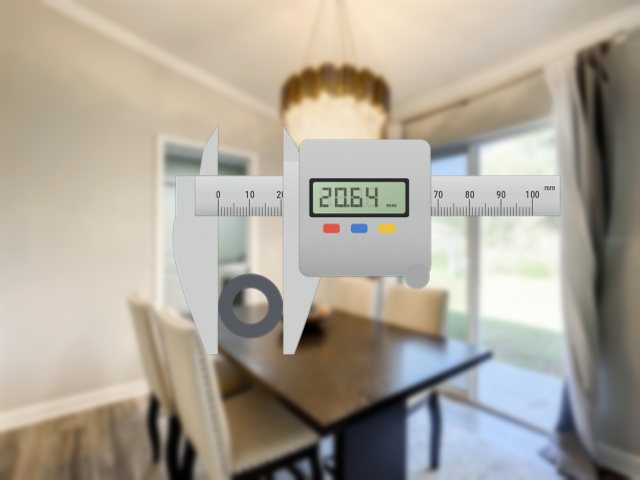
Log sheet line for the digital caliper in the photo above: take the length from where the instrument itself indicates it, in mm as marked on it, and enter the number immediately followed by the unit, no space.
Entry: 20.64mm
